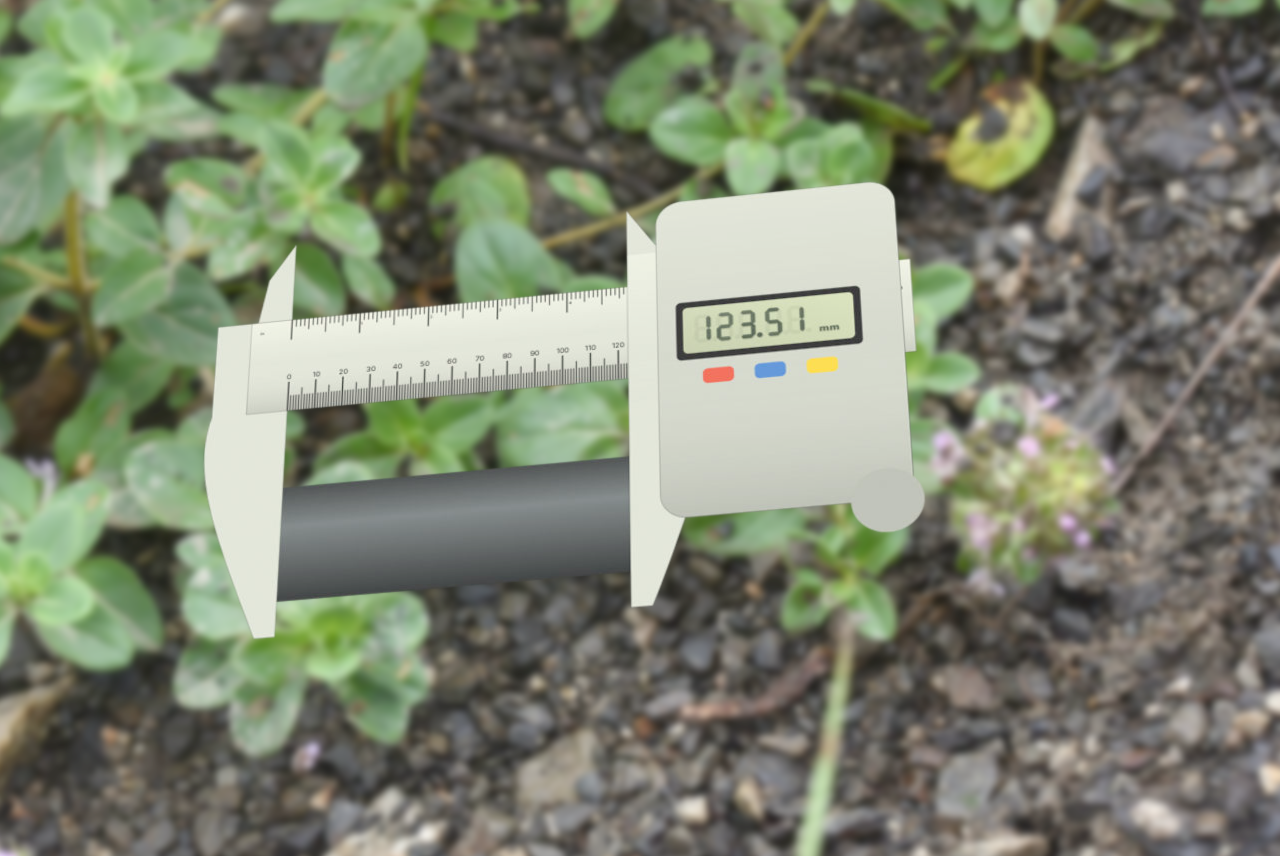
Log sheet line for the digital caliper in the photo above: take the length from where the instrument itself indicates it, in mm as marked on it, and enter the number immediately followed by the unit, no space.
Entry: 123.51mm
